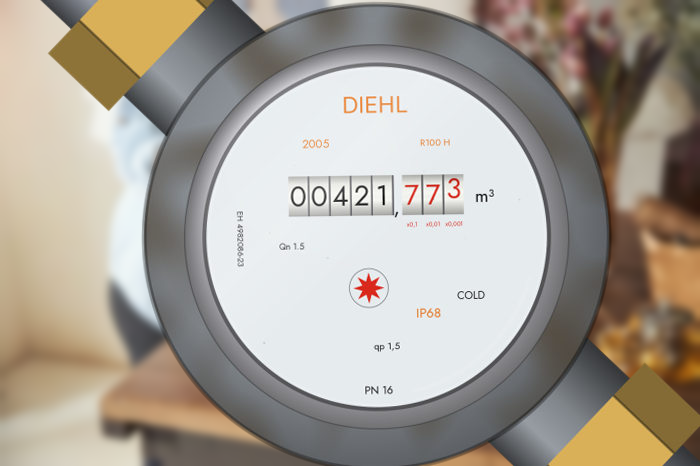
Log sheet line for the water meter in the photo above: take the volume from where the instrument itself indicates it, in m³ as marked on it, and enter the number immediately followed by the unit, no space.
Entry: 421.773m³
